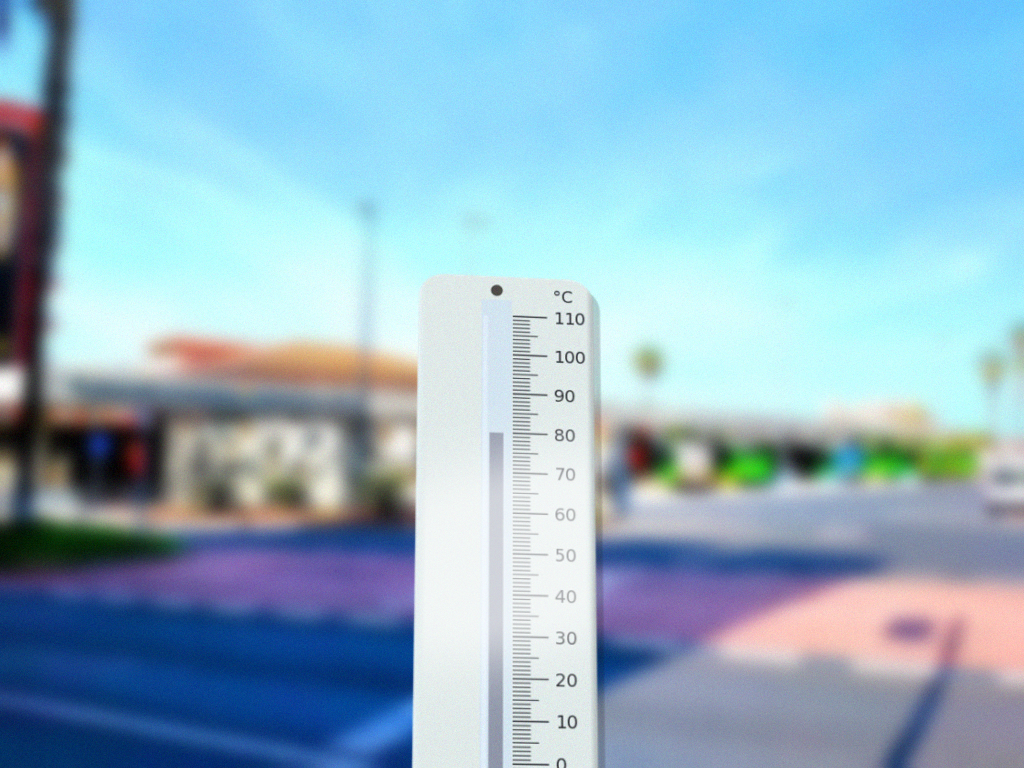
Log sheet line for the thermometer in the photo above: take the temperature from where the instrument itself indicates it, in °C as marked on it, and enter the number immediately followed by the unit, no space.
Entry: 80°C
